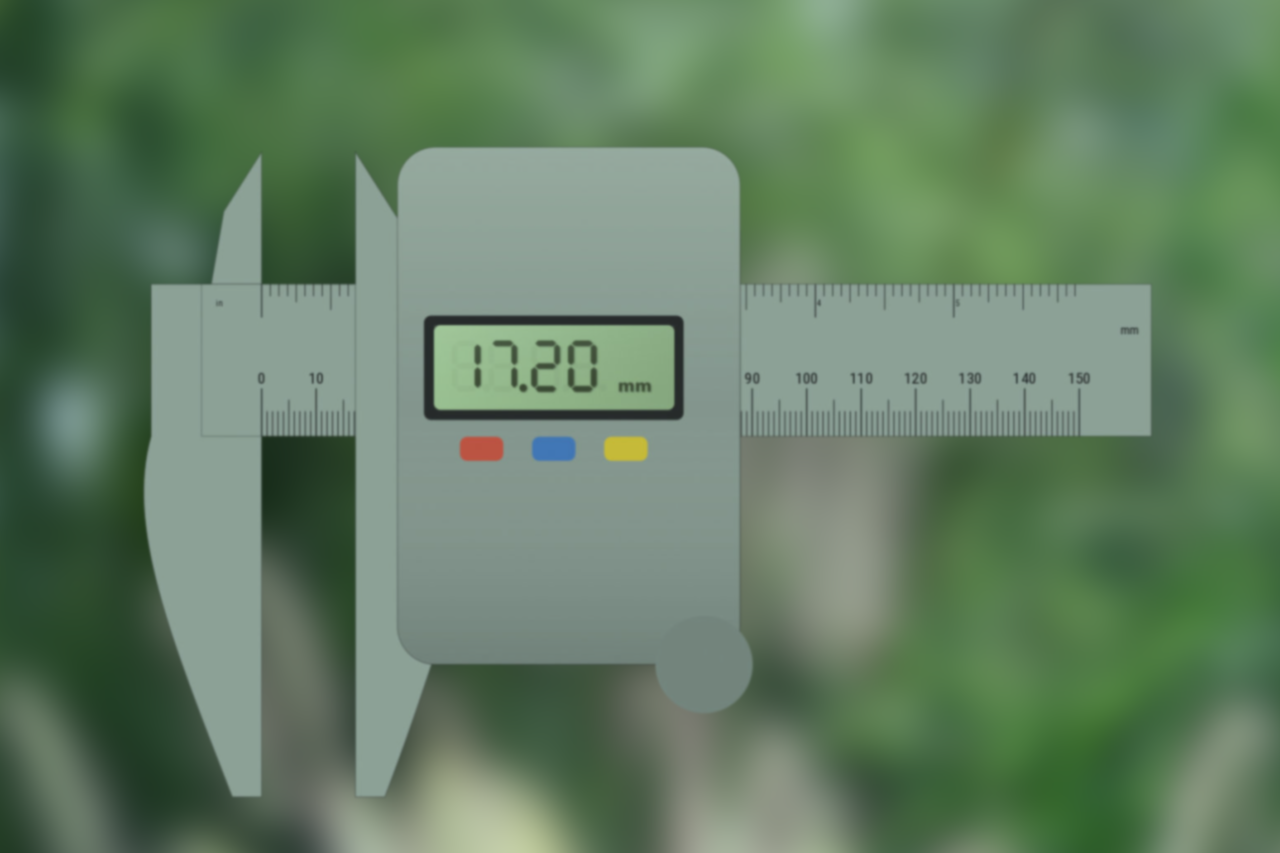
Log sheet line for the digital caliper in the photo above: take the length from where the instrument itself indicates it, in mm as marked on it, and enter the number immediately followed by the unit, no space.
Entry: 17.20mm
